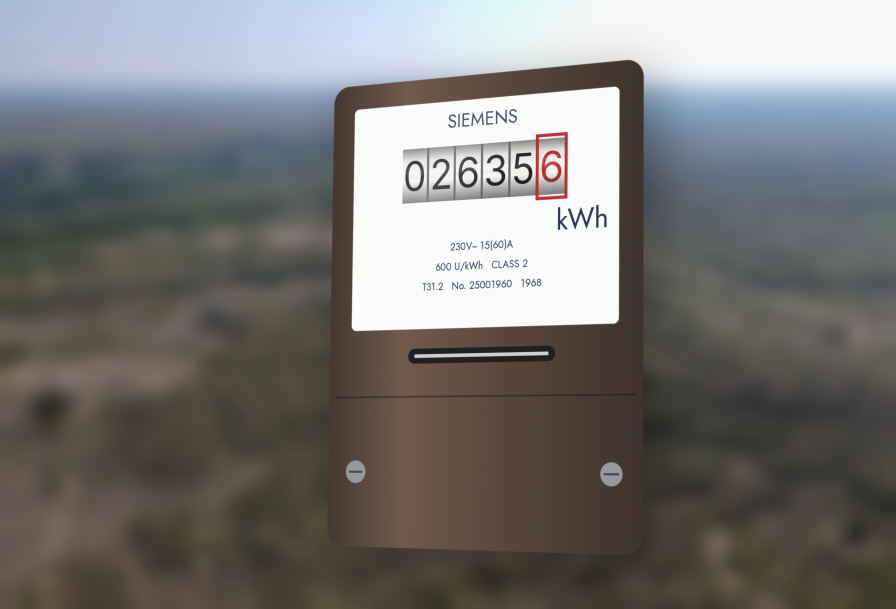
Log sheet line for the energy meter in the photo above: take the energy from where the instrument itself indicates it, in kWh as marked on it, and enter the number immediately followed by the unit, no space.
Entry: 2635.6kWh
